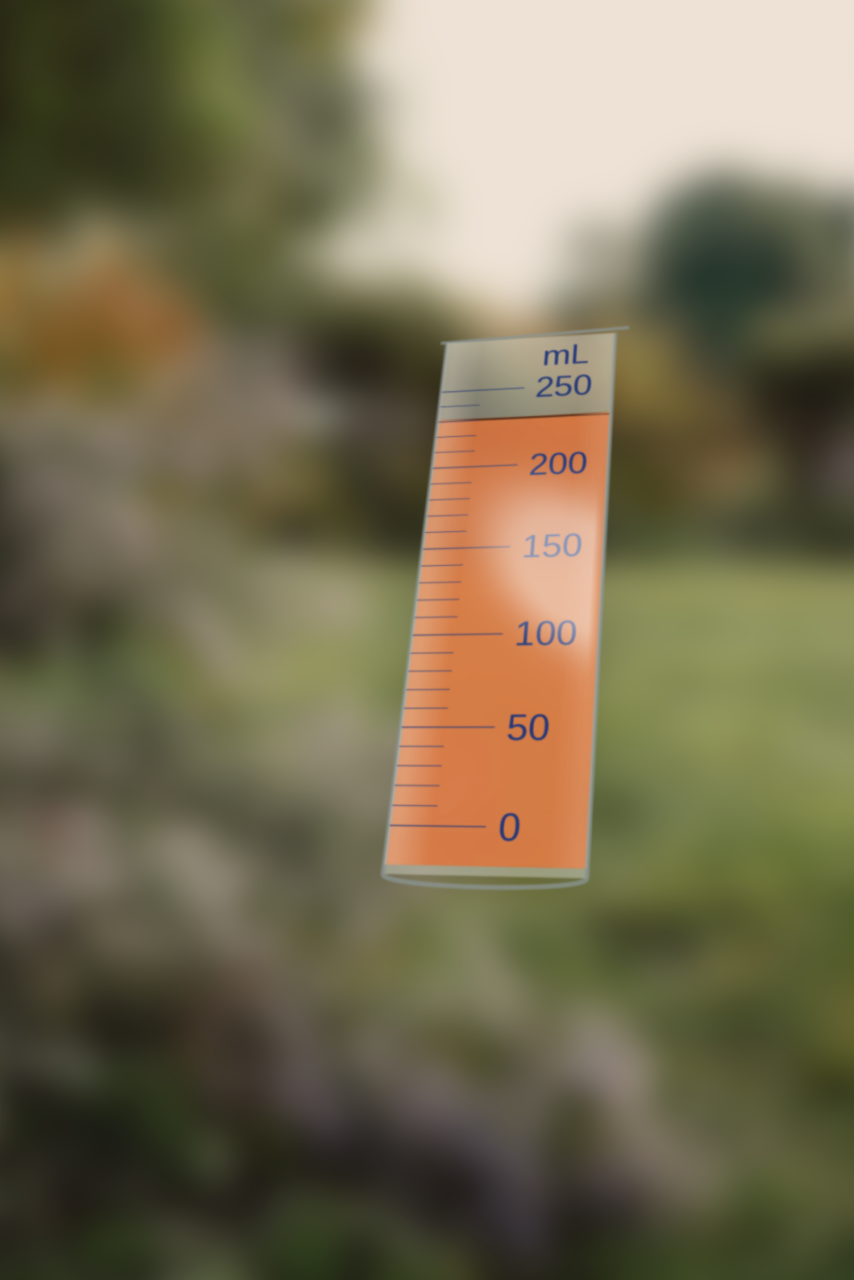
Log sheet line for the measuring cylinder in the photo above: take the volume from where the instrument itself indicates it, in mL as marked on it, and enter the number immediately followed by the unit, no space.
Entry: 230mL
